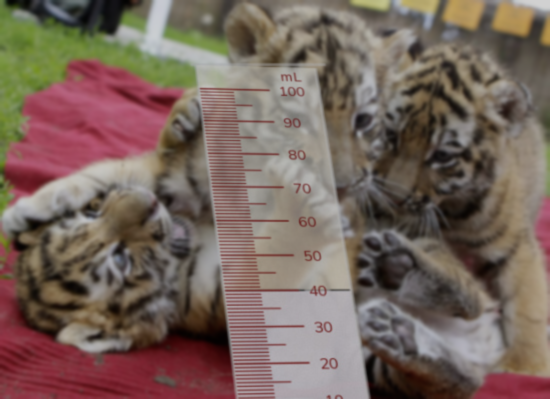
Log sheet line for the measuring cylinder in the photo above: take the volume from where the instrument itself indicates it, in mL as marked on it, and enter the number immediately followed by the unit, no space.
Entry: 40mL
